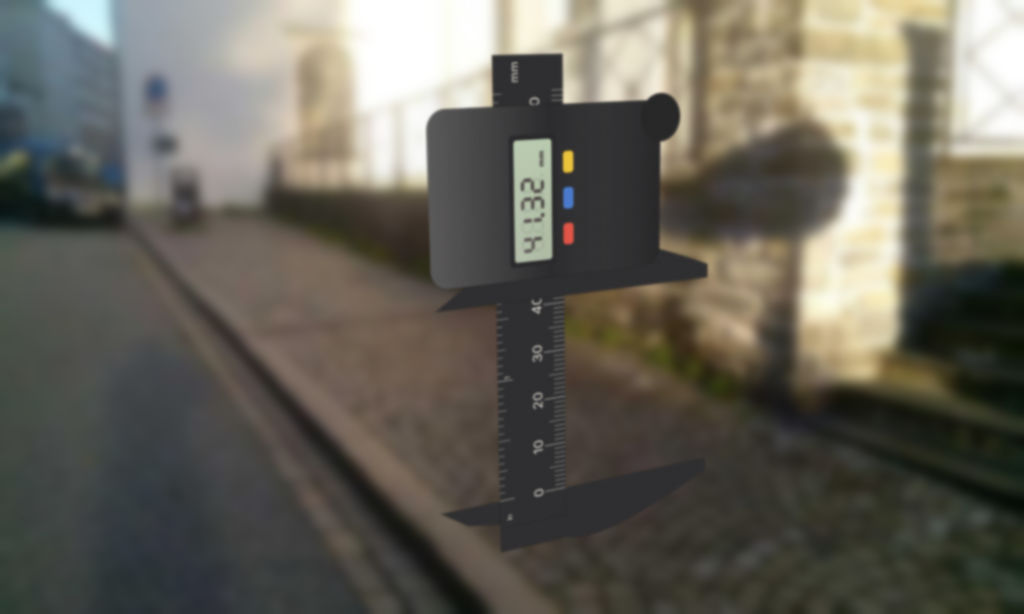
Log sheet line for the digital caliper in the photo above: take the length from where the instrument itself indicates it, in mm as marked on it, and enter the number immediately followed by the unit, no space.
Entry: 41.32mm
